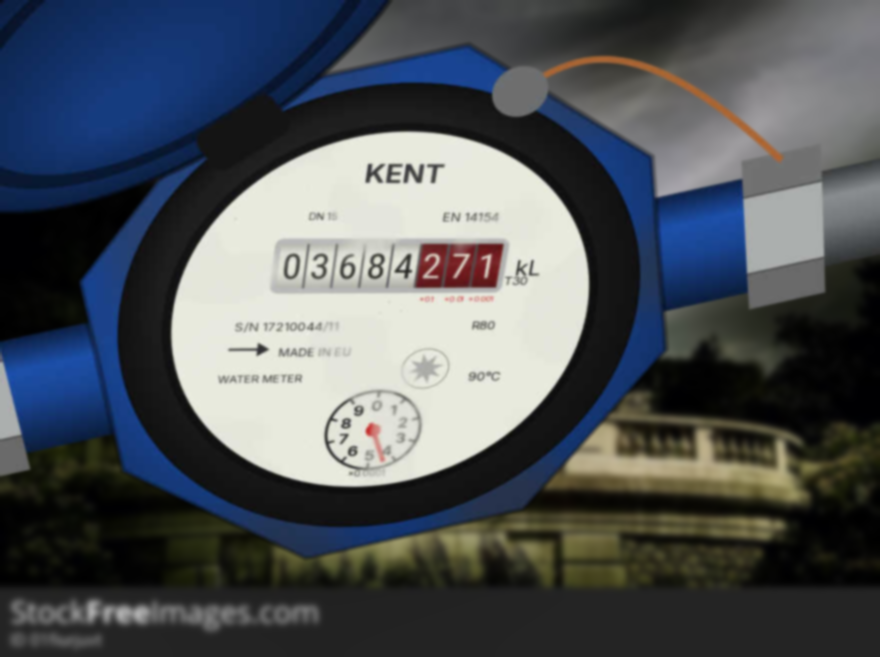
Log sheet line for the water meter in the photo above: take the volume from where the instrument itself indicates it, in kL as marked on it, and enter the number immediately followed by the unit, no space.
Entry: 3684.2714kL
